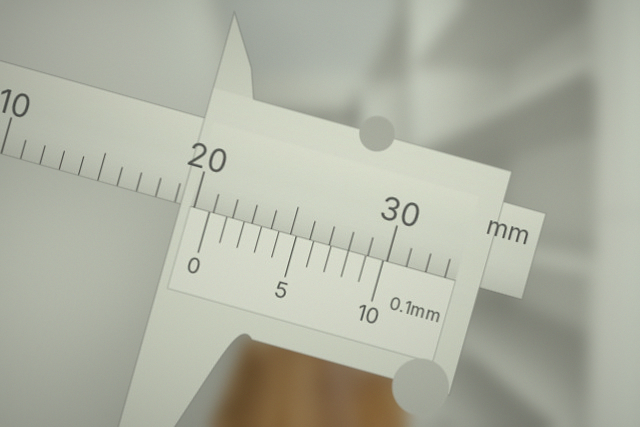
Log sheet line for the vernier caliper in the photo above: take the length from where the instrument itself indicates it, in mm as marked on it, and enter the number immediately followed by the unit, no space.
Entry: 20.8mm
